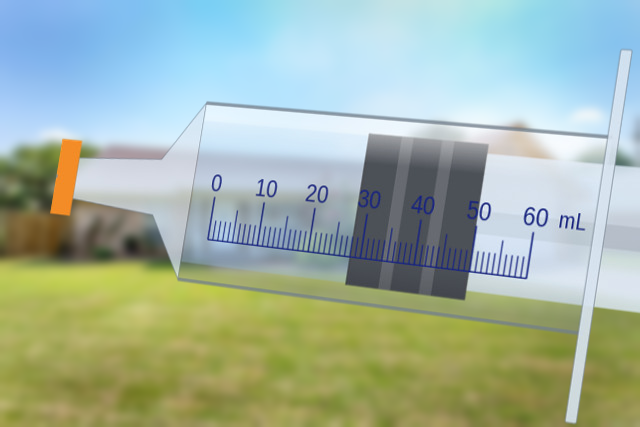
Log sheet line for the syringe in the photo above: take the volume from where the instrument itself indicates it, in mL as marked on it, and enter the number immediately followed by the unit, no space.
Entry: 28mL
